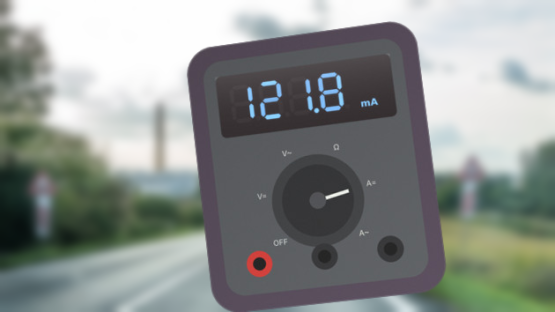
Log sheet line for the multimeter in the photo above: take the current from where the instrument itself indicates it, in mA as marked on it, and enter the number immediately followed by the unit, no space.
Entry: 121.8mA
